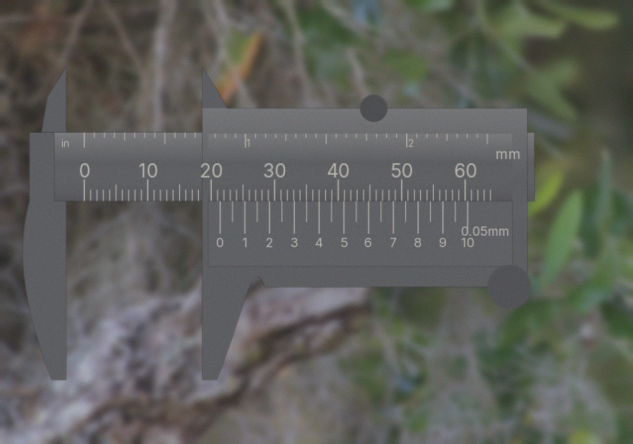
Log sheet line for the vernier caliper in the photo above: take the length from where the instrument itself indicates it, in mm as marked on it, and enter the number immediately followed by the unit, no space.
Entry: 21.4mm
